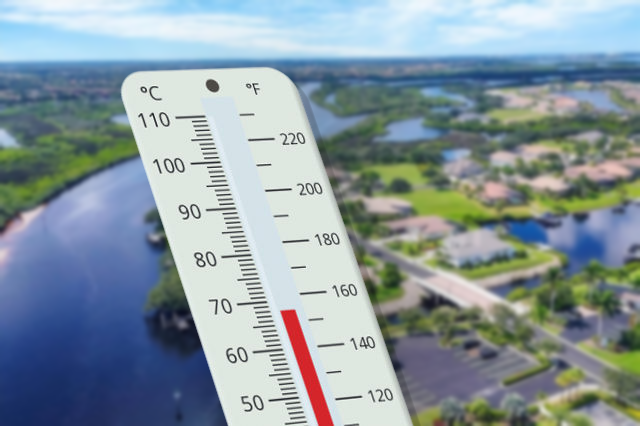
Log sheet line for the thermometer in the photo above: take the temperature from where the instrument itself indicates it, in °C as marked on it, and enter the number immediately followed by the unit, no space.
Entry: 68°C
